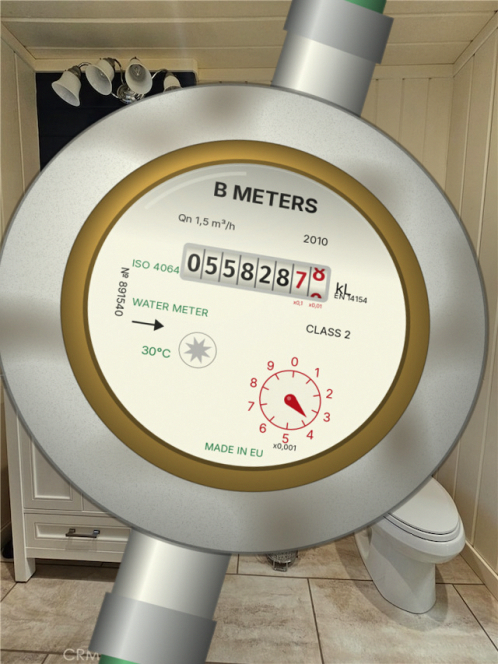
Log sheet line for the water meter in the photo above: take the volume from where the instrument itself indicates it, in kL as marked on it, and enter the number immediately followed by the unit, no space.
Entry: 55828.783kL
